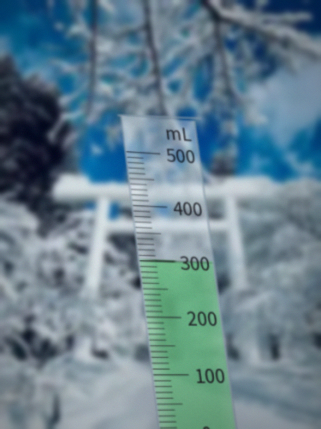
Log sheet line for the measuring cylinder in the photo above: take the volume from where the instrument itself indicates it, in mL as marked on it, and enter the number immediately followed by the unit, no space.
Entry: 300mL
